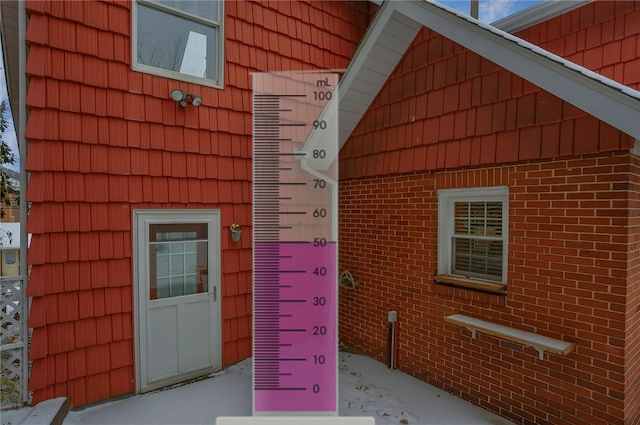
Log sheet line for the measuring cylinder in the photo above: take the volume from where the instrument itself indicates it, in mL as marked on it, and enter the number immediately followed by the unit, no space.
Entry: 50mL
